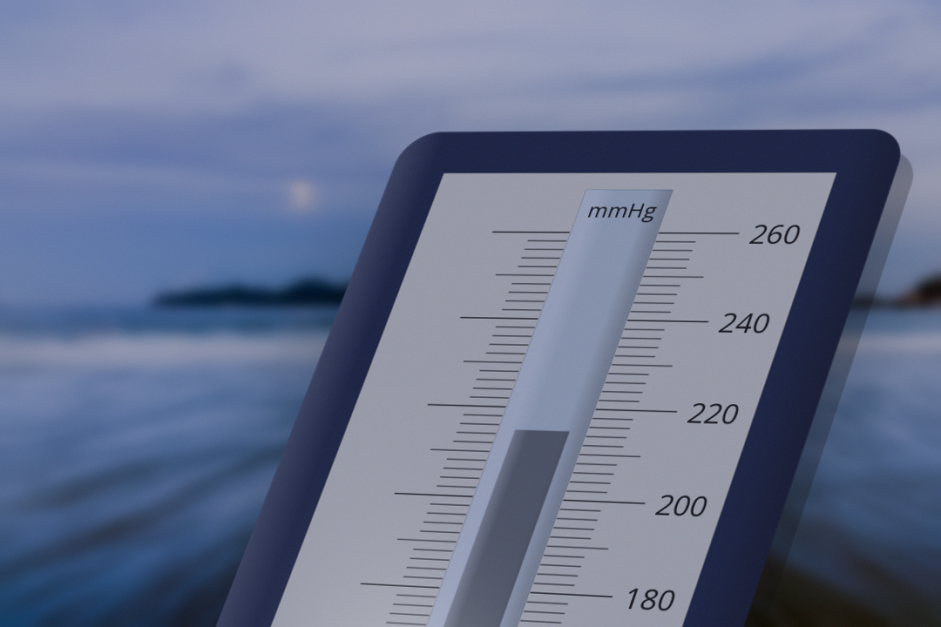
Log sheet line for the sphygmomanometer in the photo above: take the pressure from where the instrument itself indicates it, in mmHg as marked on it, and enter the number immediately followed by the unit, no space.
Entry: 215mmHg
